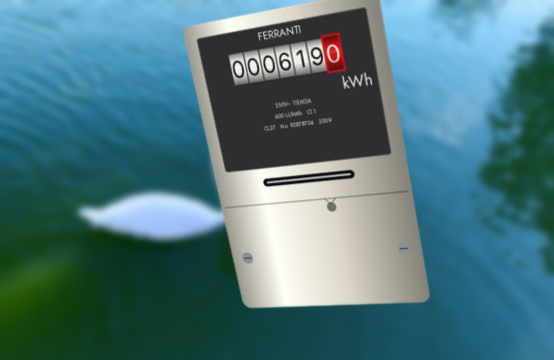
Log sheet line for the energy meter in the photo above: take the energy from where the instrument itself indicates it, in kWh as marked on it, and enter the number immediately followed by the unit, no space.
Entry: 619.0kWh
